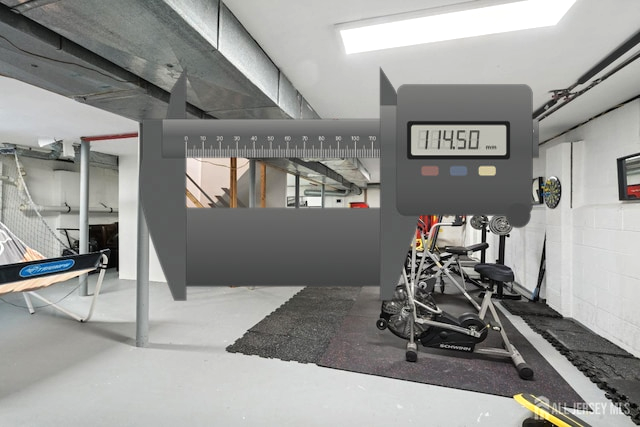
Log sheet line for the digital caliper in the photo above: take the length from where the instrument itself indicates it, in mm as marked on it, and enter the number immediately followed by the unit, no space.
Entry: 114.50mm
